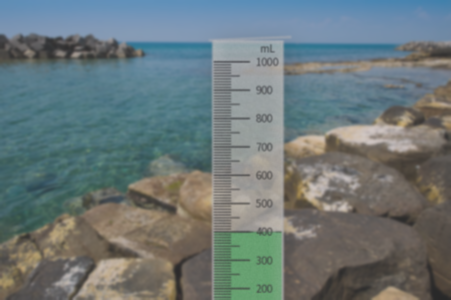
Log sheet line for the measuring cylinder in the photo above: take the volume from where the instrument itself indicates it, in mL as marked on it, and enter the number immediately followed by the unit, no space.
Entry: 400mL
